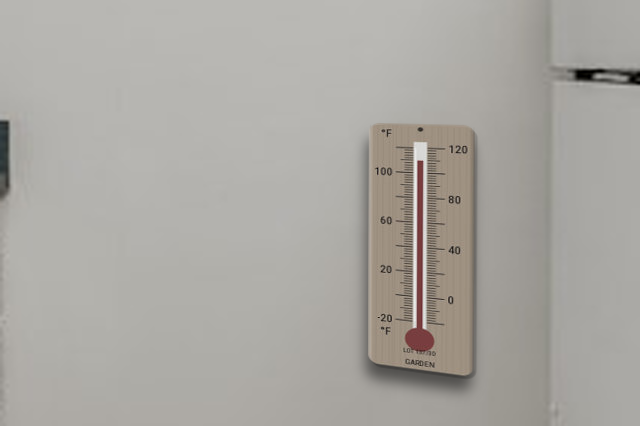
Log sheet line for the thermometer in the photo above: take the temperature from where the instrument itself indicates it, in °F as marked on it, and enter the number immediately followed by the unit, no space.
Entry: 110°F
